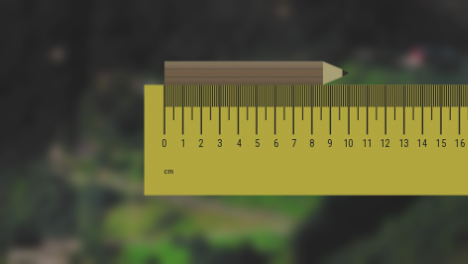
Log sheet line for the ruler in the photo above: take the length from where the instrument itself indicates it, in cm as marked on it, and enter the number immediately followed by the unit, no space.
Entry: 10cm
